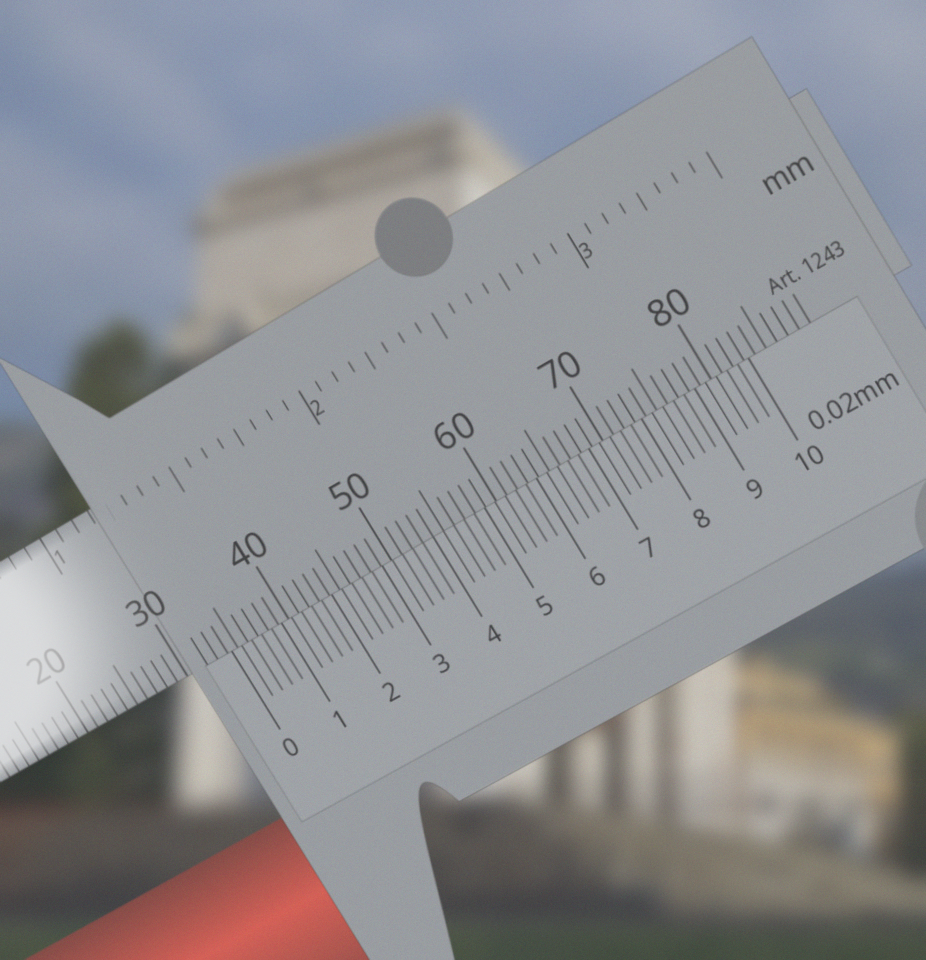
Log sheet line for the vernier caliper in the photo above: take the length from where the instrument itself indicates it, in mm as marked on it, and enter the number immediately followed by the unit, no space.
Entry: 34.4mm
